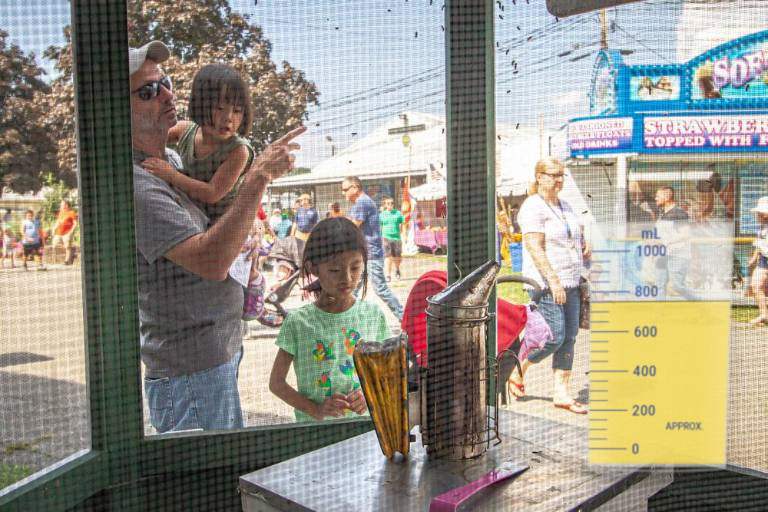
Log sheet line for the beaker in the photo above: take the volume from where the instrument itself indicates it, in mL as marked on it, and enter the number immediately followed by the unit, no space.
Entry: 750mL
